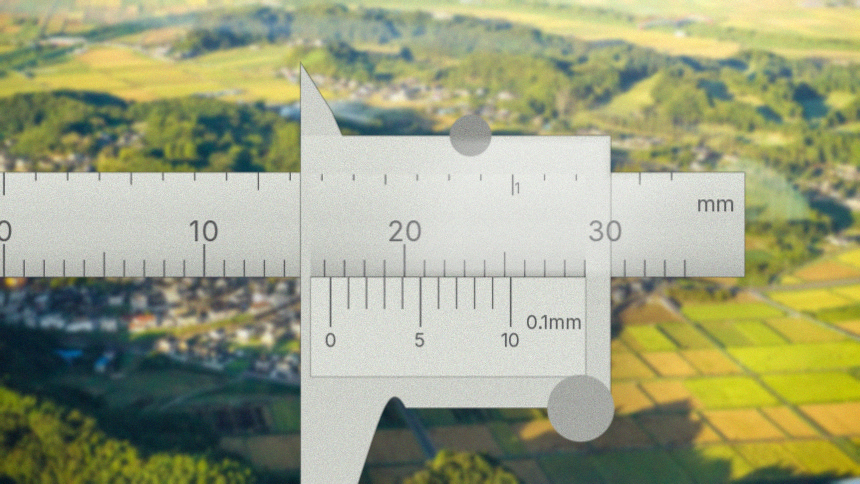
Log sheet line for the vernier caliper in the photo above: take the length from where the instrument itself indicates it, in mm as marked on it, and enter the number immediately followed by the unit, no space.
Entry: 16.3mm
